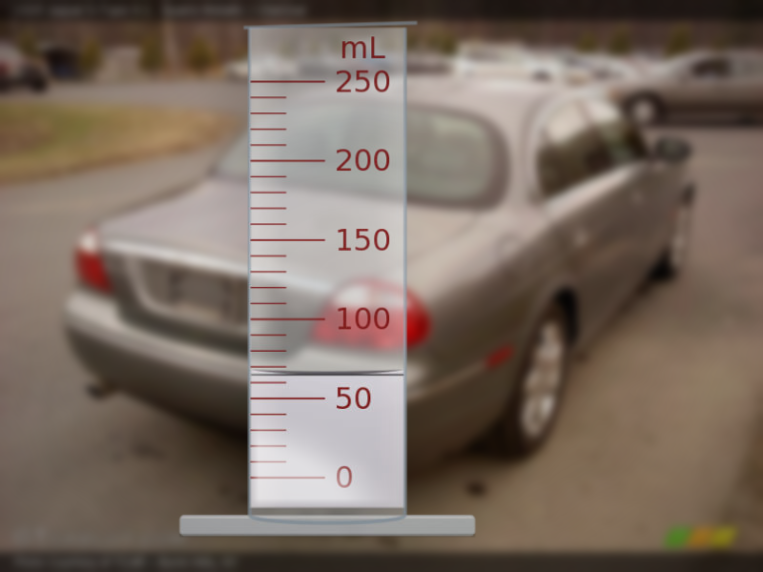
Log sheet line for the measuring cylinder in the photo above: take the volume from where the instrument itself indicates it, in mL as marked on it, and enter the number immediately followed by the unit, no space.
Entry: 65mL
